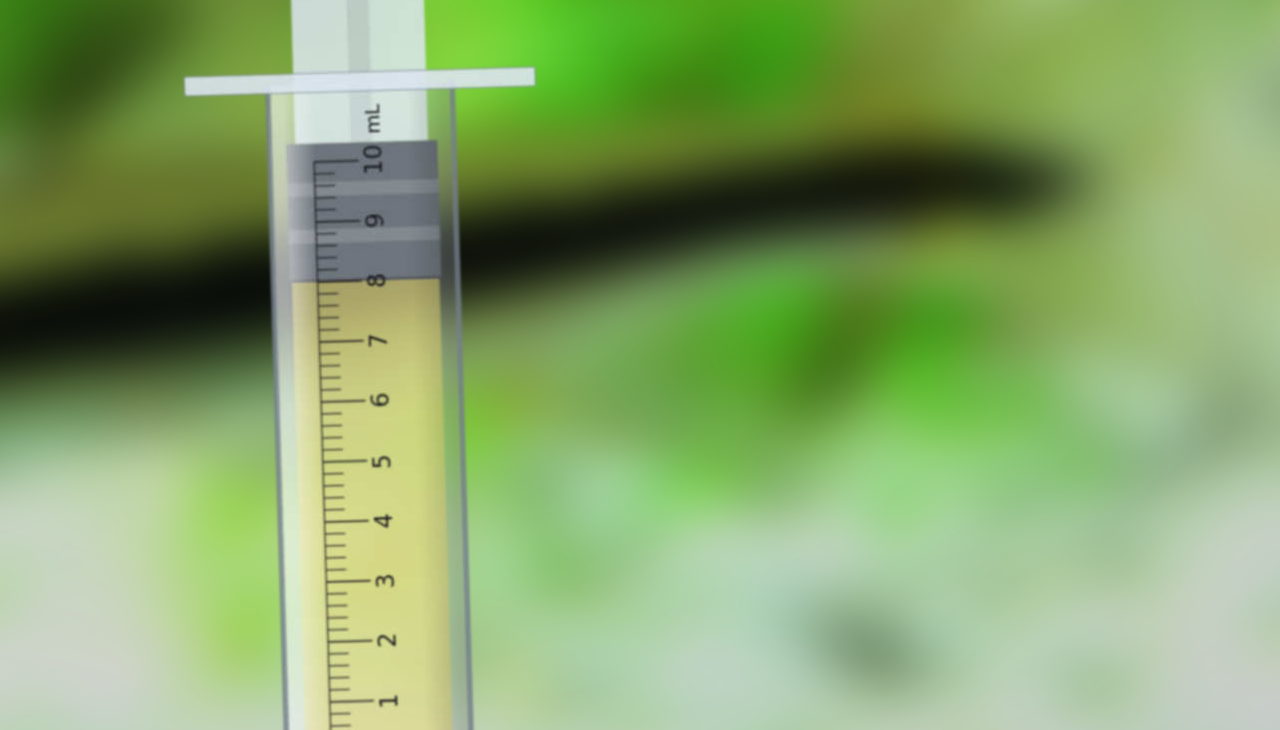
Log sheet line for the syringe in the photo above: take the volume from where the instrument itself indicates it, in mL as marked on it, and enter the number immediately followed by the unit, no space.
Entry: 8mL
